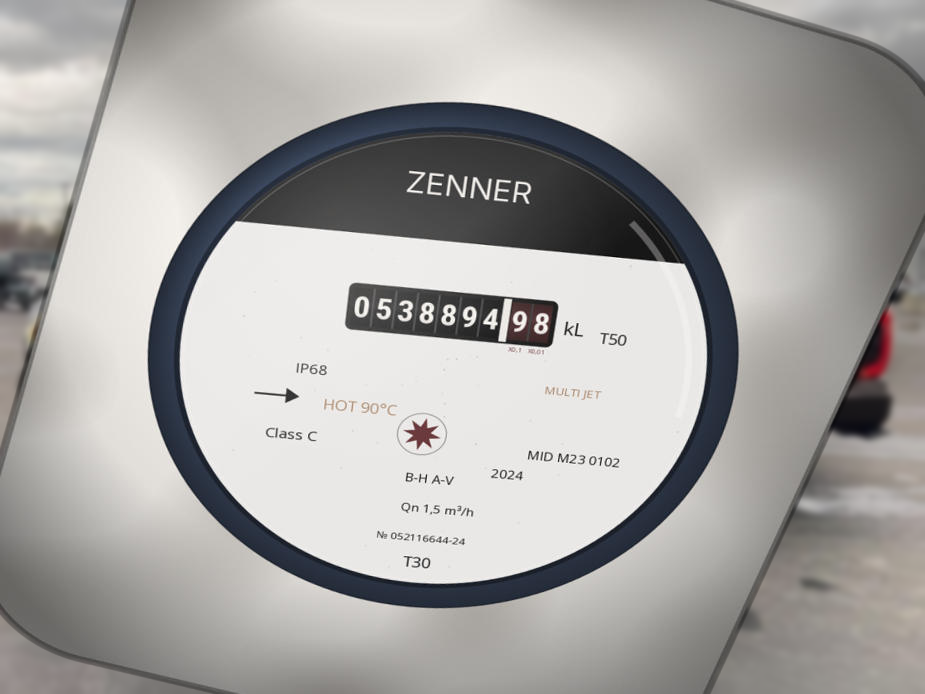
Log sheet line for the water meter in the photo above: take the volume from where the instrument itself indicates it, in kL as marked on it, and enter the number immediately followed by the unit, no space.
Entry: 538894.98kL
